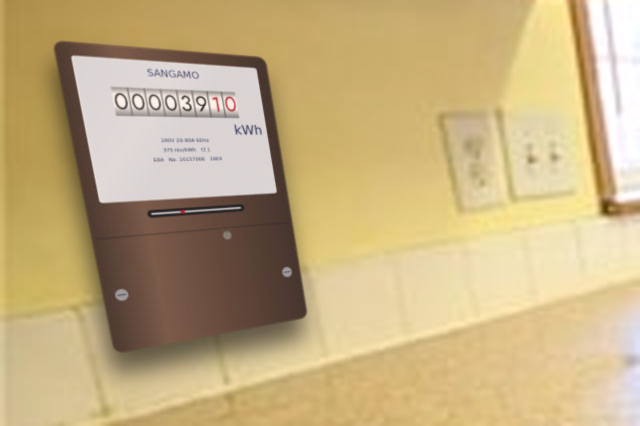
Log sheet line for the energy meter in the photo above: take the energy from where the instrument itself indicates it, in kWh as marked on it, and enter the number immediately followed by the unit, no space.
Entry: 39.10kWh
